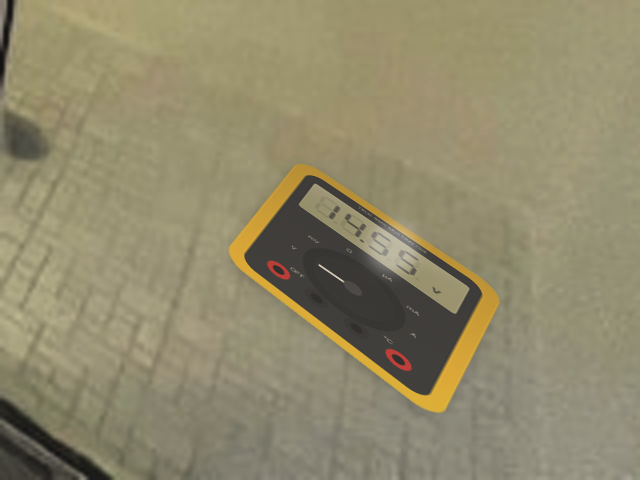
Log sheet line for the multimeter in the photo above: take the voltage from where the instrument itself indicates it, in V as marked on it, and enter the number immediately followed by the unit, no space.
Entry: 14.55V
